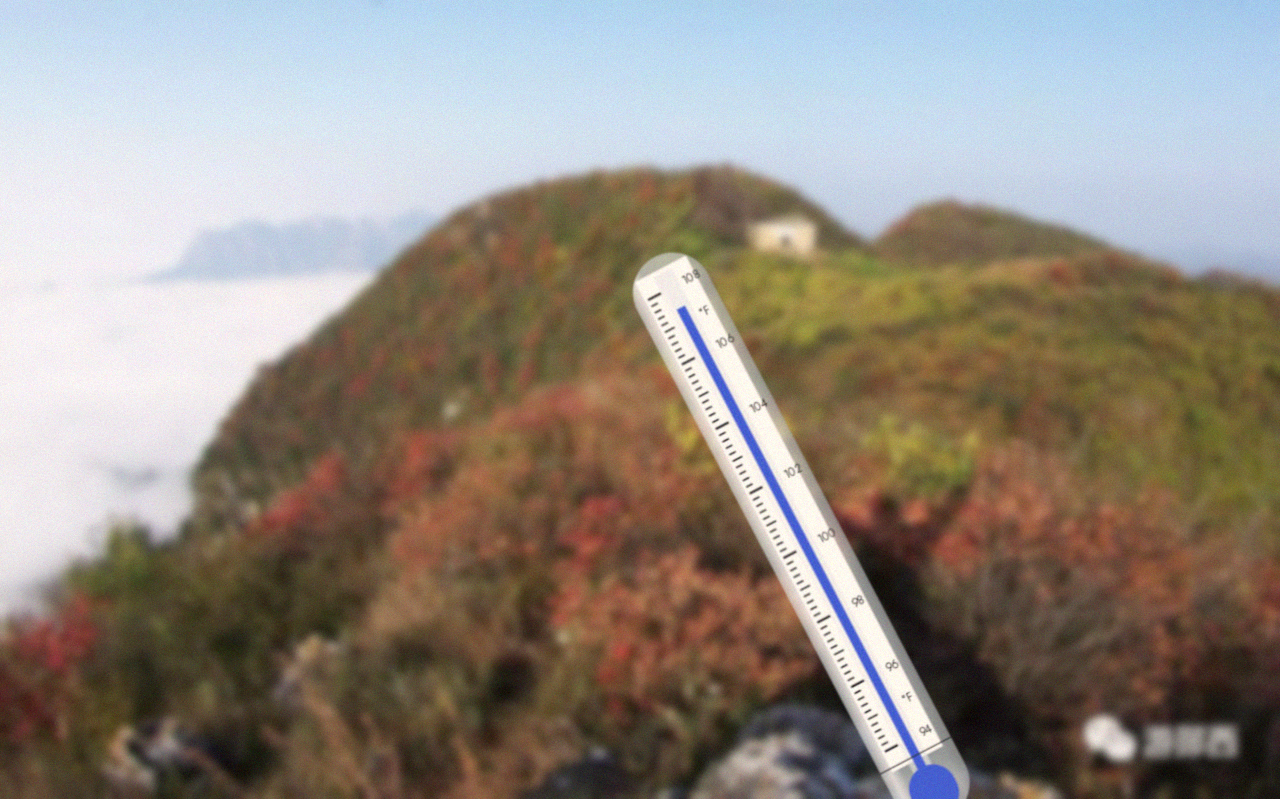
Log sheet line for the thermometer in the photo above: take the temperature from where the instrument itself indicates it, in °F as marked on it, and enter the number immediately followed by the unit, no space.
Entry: 107.4°F
